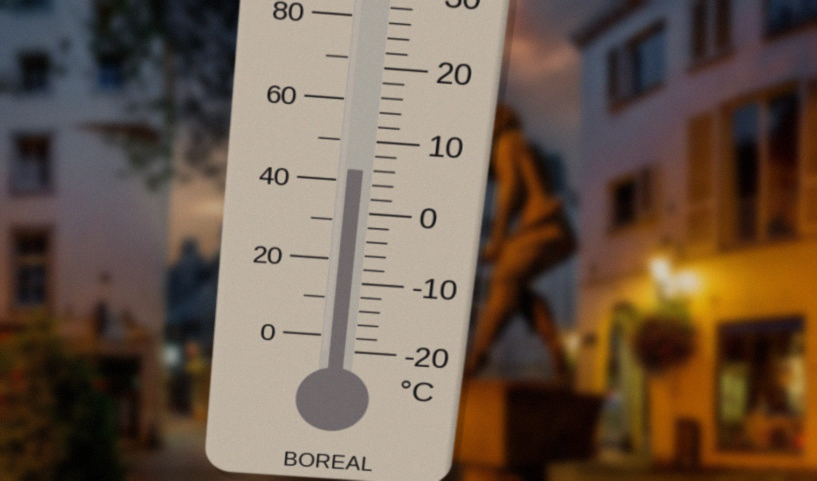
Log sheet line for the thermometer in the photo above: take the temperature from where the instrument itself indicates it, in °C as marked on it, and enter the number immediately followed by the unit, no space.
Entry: 6°C
